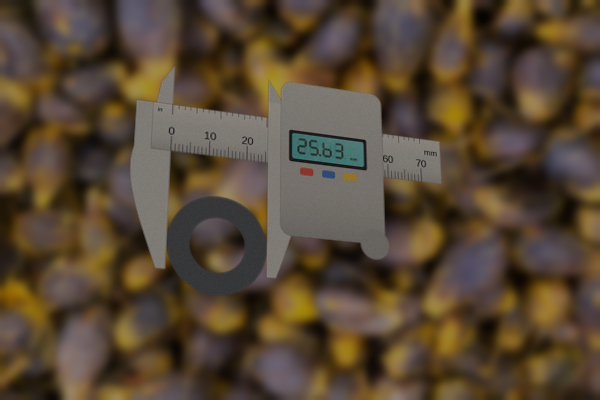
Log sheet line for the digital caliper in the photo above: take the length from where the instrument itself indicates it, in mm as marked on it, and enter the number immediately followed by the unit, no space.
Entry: 25.63mm
